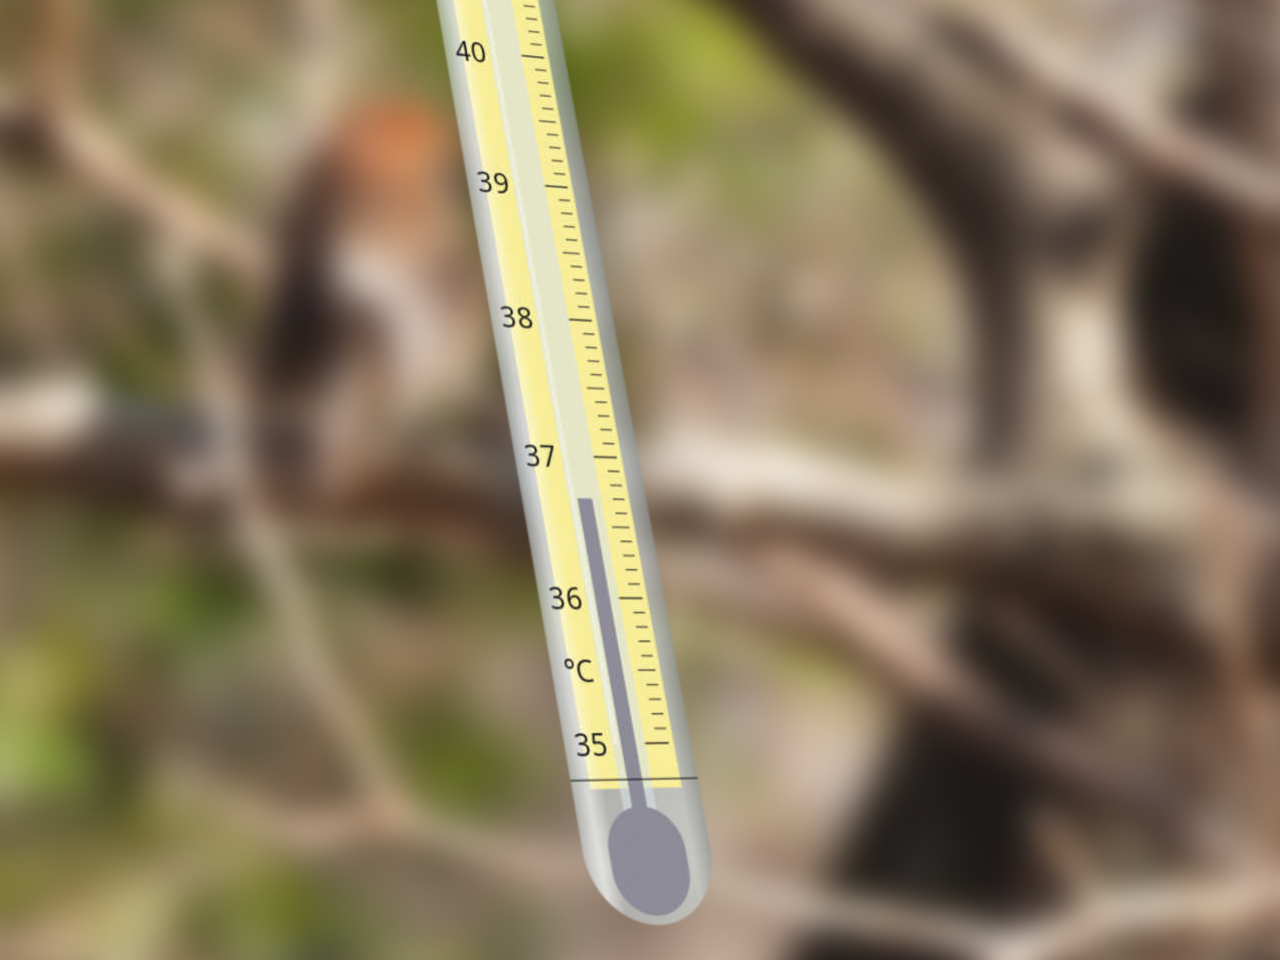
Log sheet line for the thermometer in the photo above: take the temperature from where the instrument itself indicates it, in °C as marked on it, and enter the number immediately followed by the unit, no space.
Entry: 36.7°C
